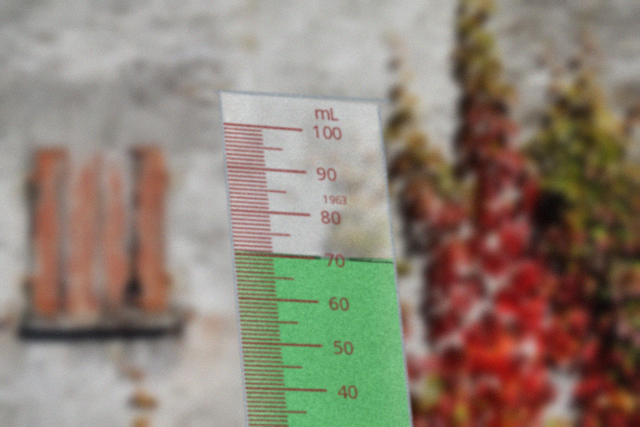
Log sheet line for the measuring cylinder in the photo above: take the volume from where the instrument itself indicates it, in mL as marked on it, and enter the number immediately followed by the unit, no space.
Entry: 70mL
